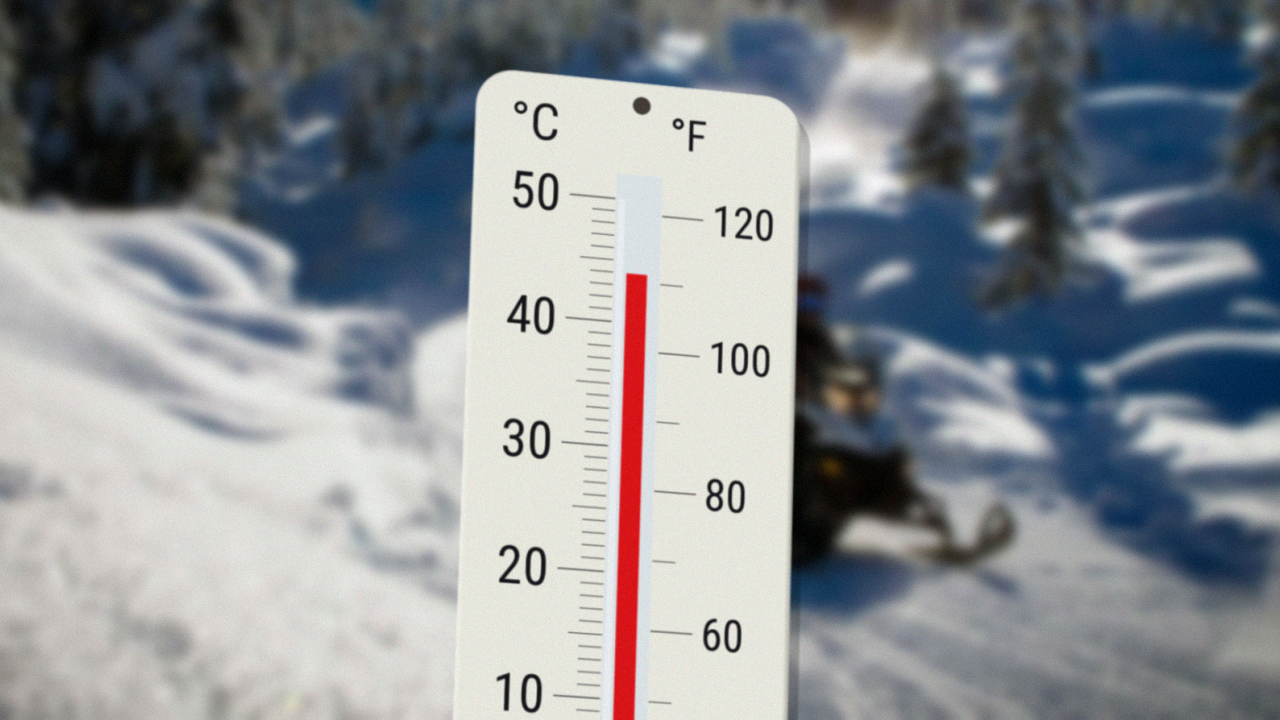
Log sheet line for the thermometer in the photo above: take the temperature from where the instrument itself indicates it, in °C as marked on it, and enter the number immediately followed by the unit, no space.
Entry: 44°C
